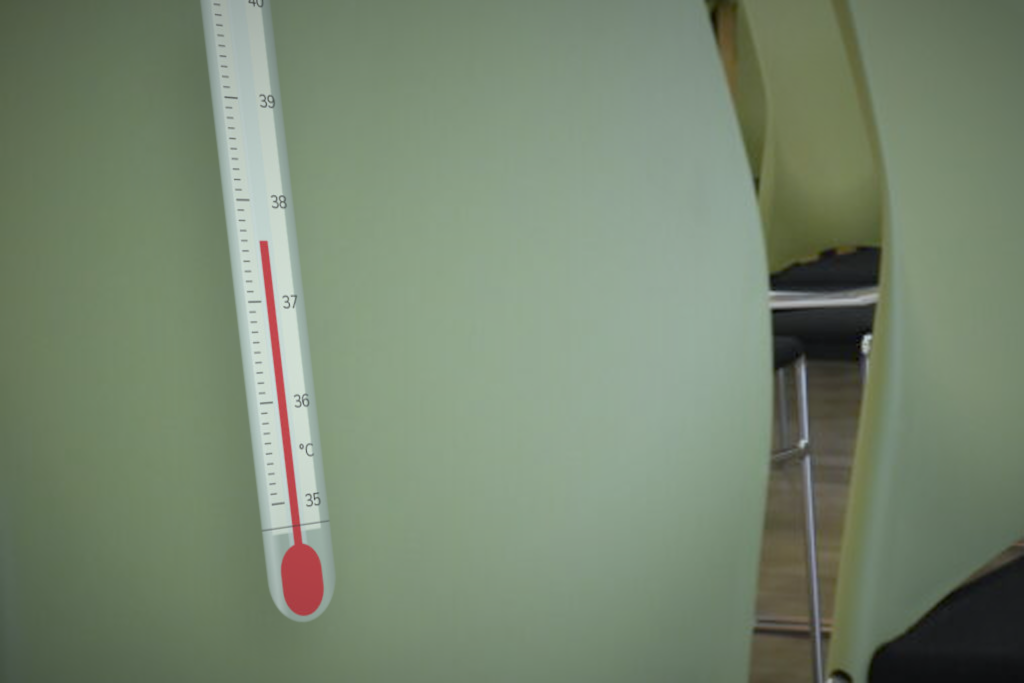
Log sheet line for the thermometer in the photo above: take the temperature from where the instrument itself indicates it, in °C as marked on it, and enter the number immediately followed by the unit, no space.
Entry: 37.6°C
